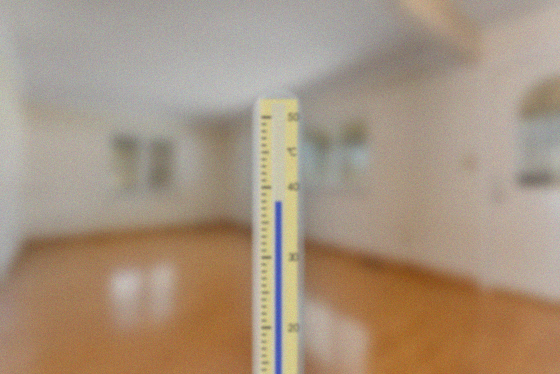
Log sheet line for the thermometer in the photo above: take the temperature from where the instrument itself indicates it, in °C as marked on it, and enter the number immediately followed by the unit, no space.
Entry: 38°C
